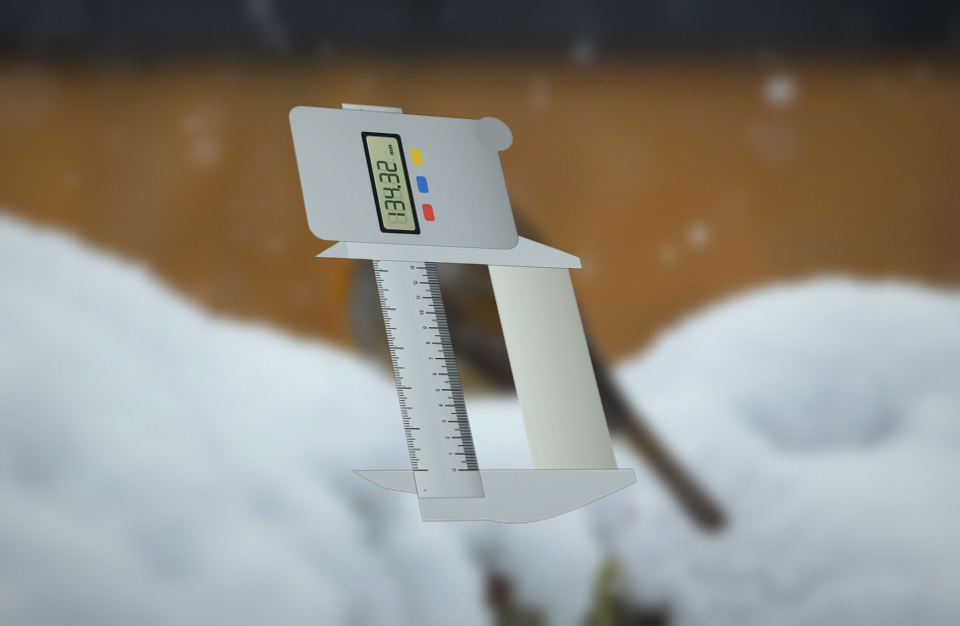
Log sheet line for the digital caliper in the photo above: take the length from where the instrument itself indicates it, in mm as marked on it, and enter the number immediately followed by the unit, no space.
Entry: 134.32mm
